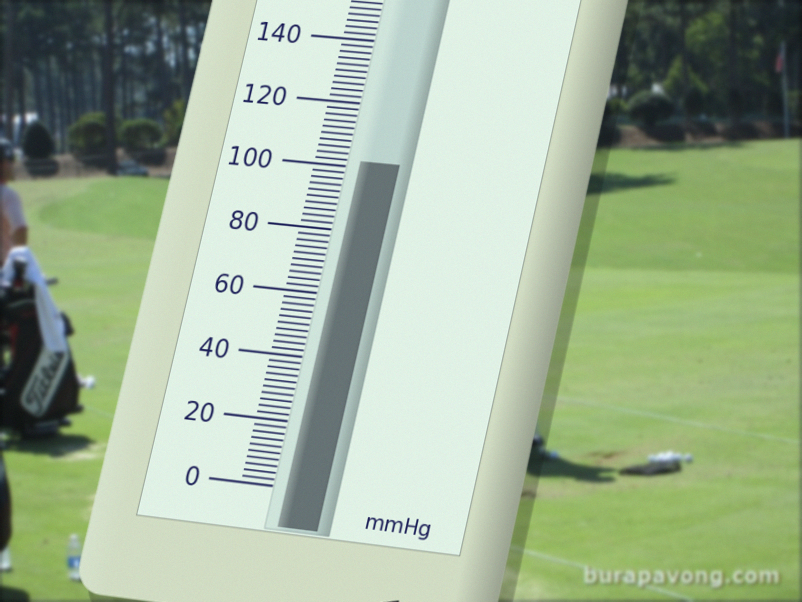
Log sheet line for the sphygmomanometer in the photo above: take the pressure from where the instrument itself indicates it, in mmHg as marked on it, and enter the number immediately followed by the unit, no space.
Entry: 102mmHg
